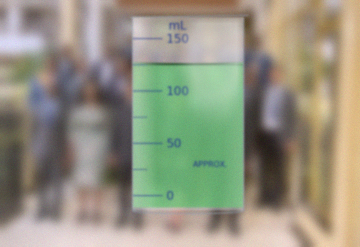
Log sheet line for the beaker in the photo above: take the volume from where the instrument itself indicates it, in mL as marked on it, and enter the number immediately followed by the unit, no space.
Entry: 125mL
